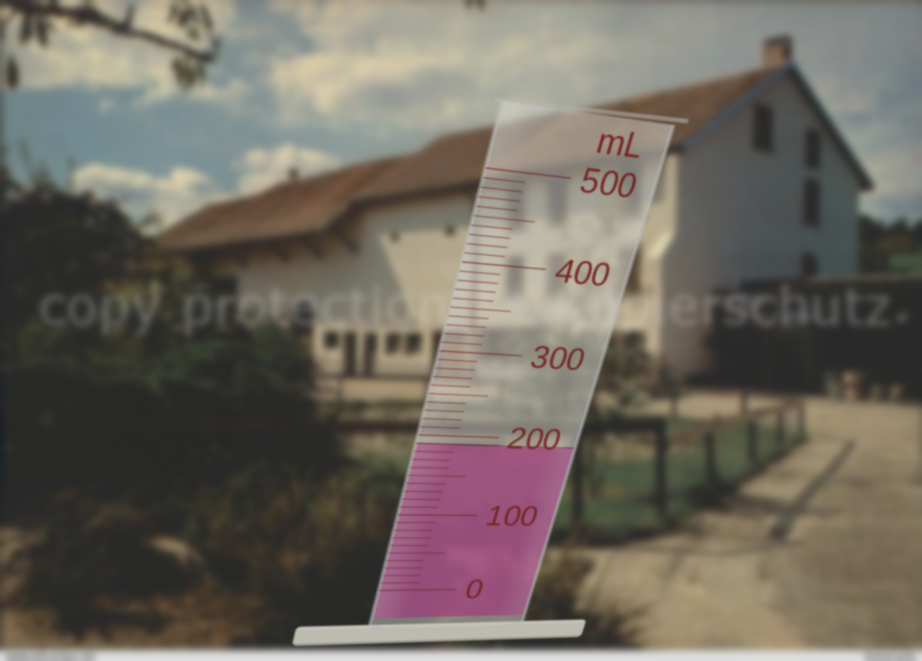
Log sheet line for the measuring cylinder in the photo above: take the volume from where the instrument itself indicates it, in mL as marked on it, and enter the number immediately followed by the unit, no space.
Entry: 190mL
